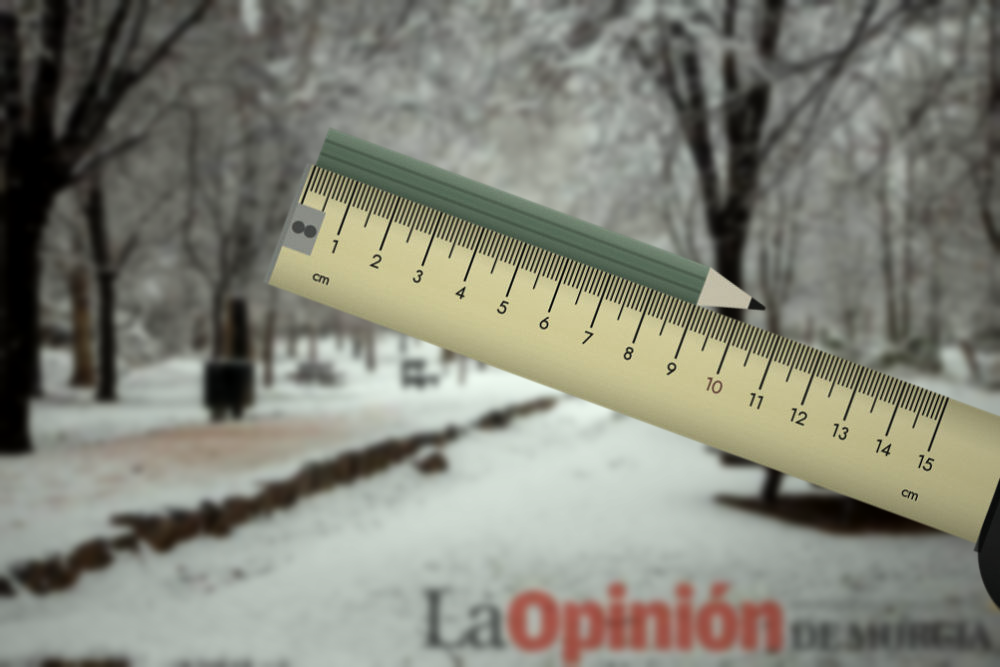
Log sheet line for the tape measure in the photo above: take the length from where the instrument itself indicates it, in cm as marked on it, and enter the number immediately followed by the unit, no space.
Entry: 10.5cm
